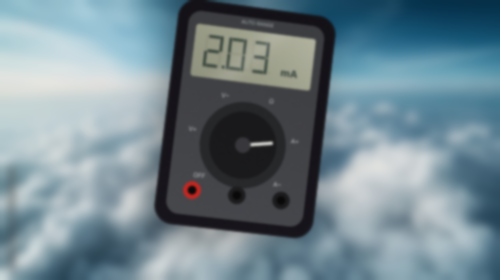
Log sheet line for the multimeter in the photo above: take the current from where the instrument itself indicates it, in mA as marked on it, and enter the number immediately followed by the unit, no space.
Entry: 2.03mA
